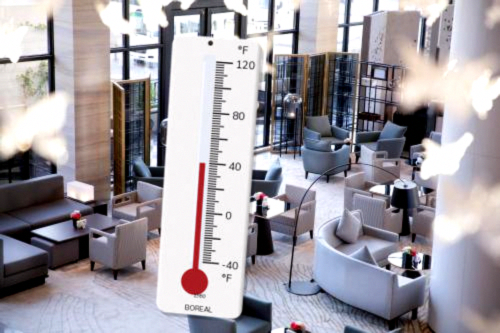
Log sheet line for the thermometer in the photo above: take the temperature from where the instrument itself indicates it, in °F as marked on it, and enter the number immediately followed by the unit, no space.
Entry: 40°F
